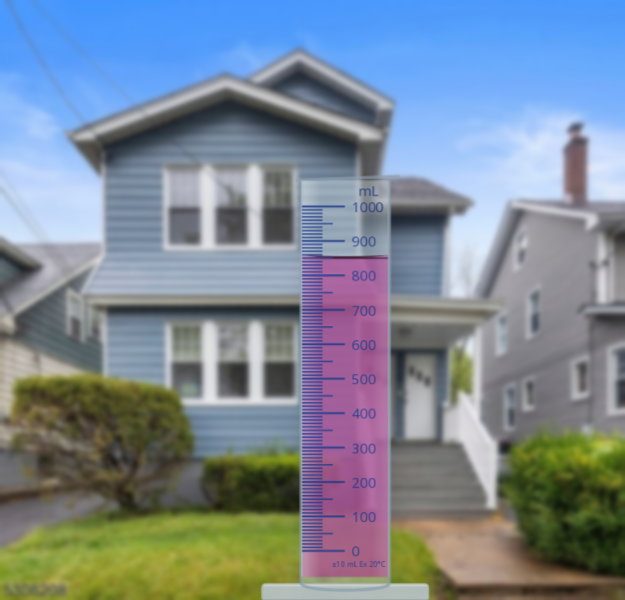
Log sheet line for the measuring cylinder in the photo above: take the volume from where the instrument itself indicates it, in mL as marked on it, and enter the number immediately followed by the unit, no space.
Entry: 850mL
